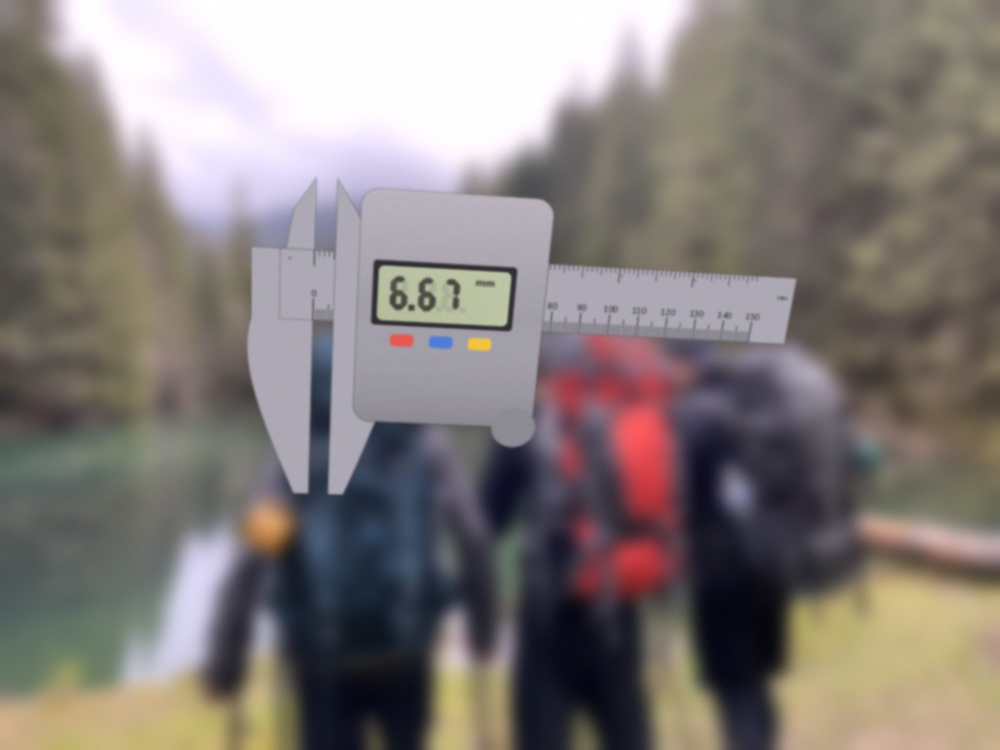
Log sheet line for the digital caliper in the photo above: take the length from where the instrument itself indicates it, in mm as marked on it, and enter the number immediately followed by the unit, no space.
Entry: 6.67mm
